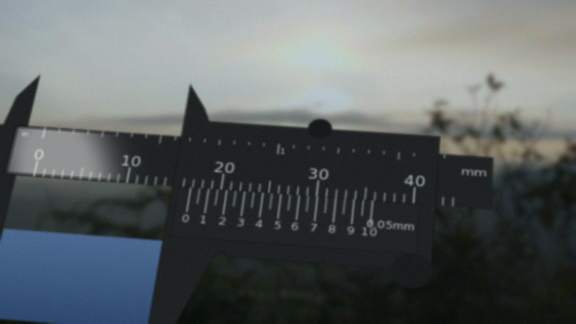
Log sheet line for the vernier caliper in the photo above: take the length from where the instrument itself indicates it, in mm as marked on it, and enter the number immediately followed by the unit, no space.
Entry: 16.8mm
